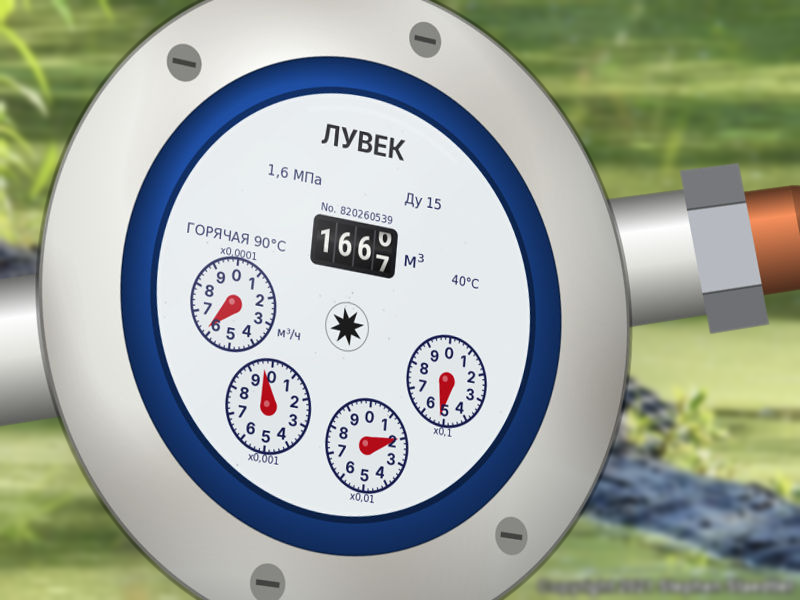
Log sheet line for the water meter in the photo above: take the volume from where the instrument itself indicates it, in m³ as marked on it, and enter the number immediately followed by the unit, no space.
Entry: 1666.5196m³
